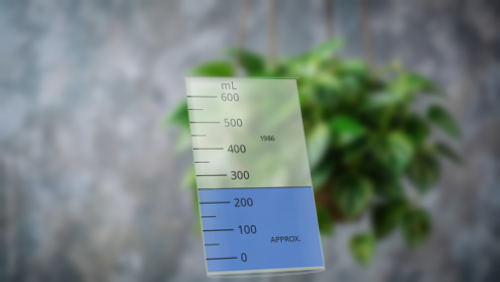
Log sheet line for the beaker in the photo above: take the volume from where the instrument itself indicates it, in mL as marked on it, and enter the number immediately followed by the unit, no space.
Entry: 250mL
